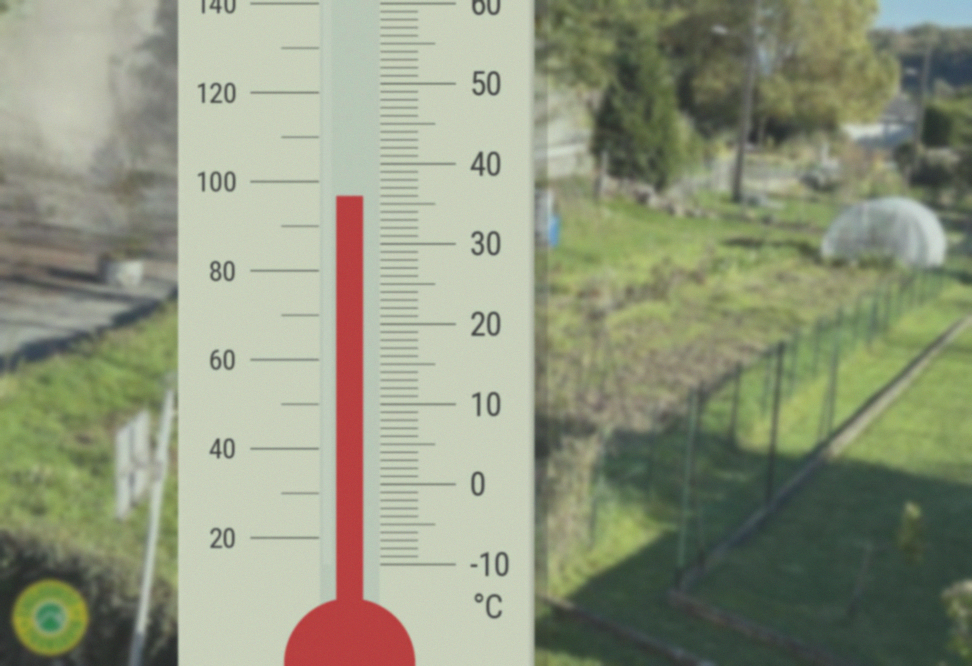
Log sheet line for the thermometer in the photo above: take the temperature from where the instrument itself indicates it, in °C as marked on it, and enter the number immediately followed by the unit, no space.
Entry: 36°C
